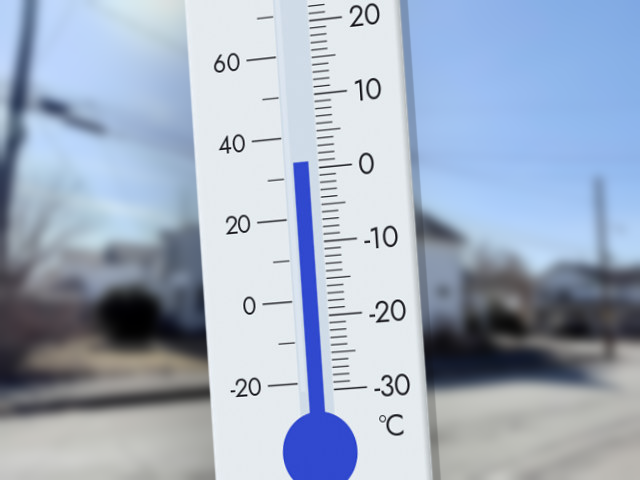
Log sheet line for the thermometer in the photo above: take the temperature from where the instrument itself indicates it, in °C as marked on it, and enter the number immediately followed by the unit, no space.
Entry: 1°C
